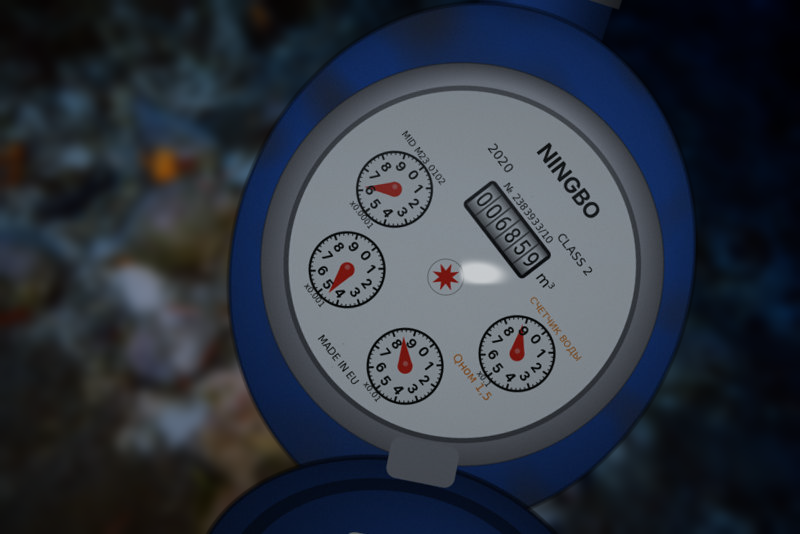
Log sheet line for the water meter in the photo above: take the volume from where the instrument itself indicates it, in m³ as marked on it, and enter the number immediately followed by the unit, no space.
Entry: 6859.8846m³
